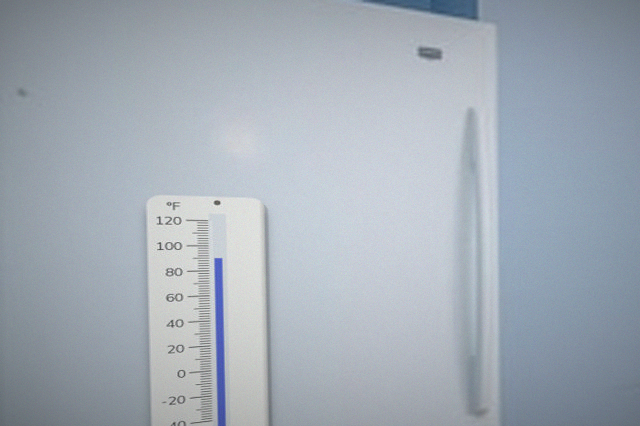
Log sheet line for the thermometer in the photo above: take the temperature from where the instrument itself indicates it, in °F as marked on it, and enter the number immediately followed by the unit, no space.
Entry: 90°F
